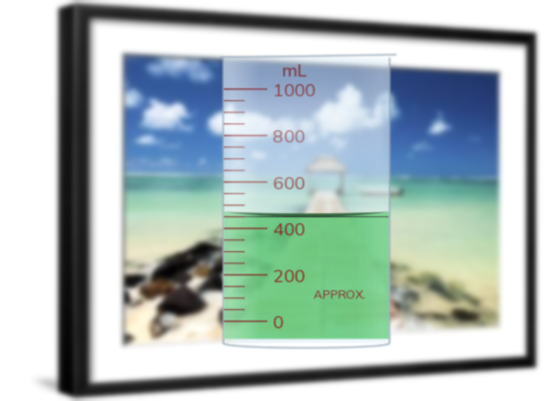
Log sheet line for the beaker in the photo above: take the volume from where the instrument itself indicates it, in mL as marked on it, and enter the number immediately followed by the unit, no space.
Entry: 450mL
